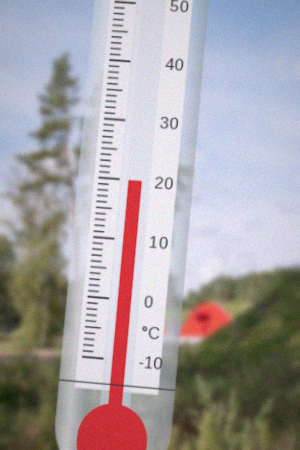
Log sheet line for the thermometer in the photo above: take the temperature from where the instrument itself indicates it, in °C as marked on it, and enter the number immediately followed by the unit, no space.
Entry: 20°C
